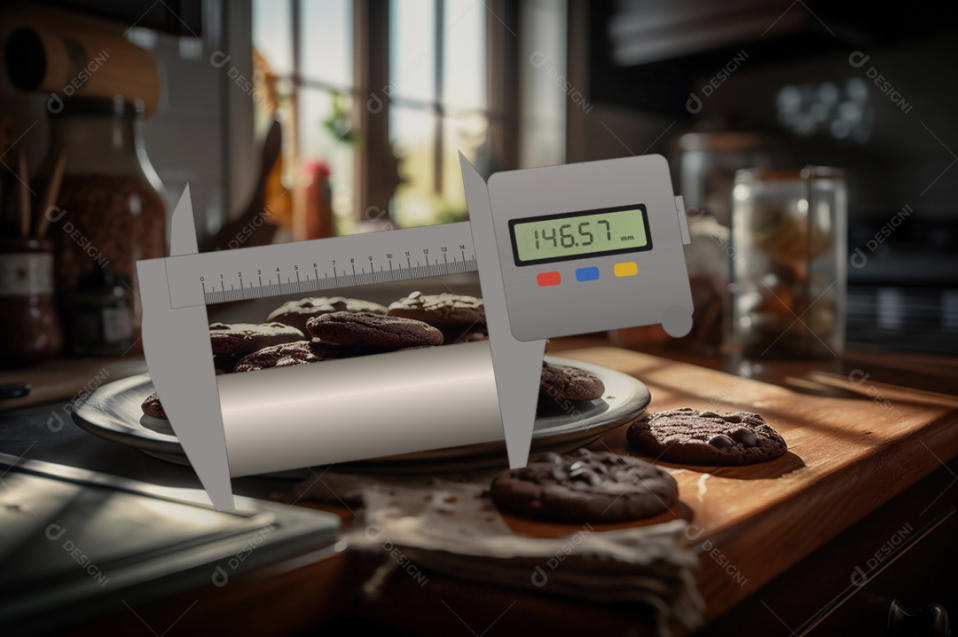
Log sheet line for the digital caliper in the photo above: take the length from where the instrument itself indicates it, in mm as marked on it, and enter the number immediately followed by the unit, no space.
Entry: 146.57mm
